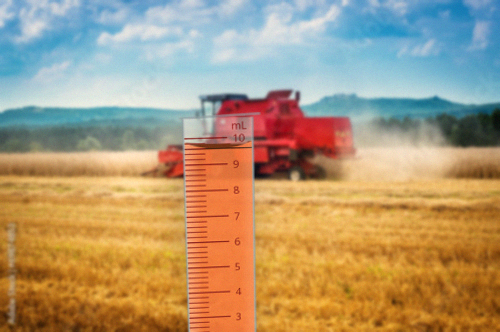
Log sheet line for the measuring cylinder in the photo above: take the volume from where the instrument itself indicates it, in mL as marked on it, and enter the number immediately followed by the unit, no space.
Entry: 9.6mL
